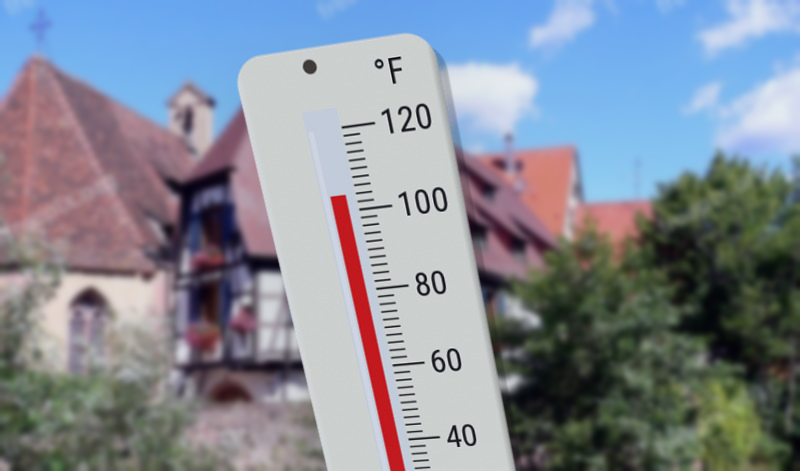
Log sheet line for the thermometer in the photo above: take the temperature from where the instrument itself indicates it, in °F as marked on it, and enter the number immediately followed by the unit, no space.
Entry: 104°F
